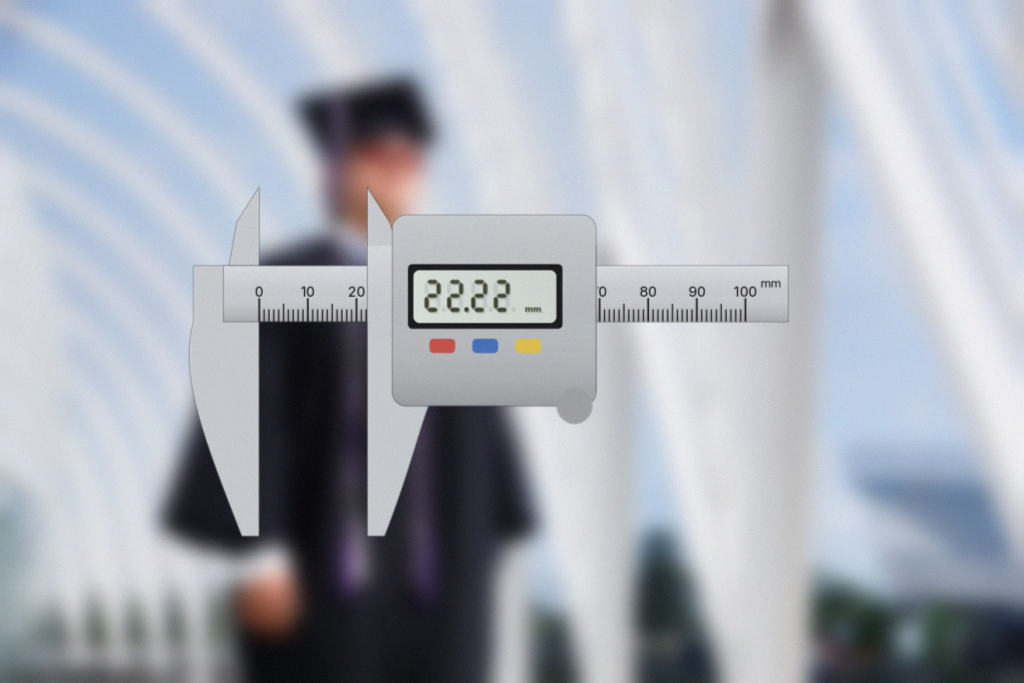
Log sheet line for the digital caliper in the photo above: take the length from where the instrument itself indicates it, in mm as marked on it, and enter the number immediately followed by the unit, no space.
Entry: 22.22mm
